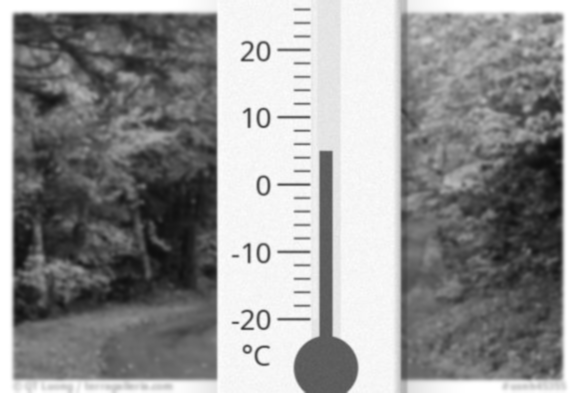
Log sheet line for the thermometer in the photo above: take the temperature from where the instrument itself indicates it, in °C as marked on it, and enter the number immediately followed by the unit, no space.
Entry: 5°C
